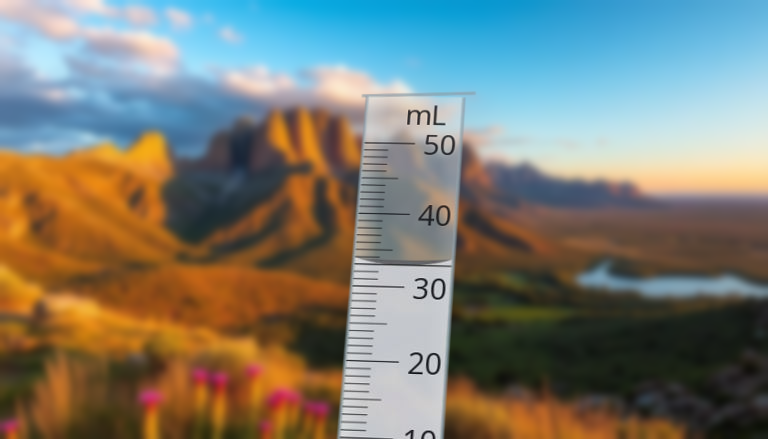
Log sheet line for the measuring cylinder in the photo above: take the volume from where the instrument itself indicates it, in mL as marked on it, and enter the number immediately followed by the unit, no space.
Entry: 33mL
